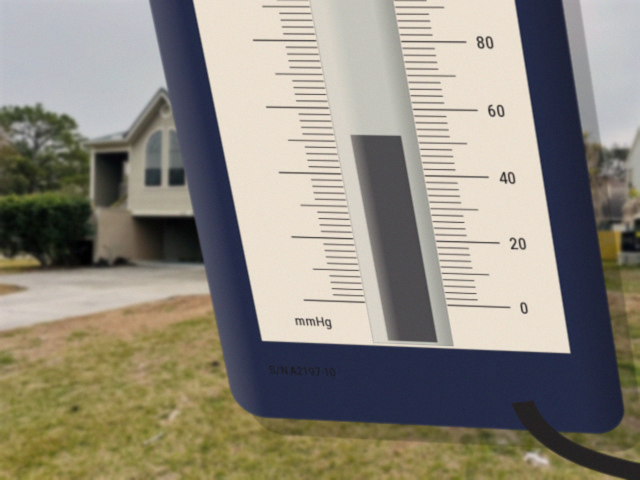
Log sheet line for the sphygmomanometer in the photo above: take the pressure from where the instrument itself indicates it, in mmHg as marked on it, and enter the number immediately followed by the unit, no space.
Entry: 52mmHg
